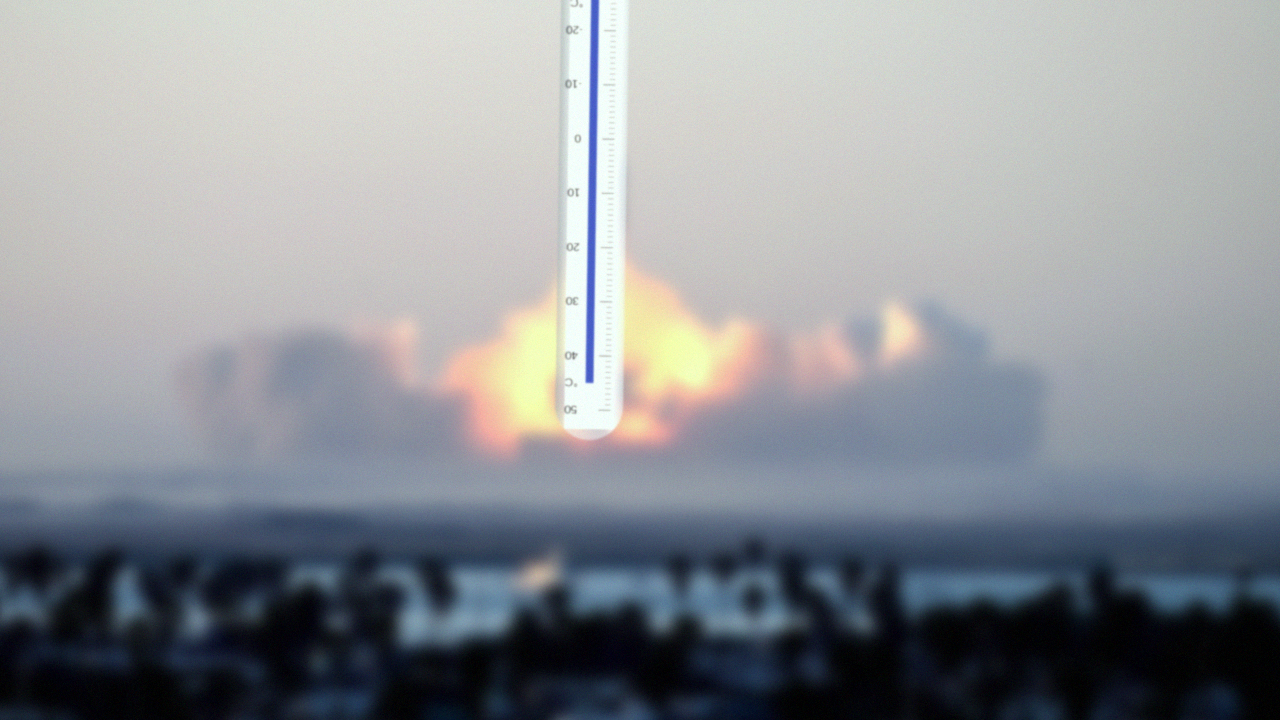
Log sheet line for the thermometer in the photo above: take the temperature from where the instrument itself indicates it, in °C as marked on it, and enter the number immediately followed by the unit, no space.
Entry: 45°C
